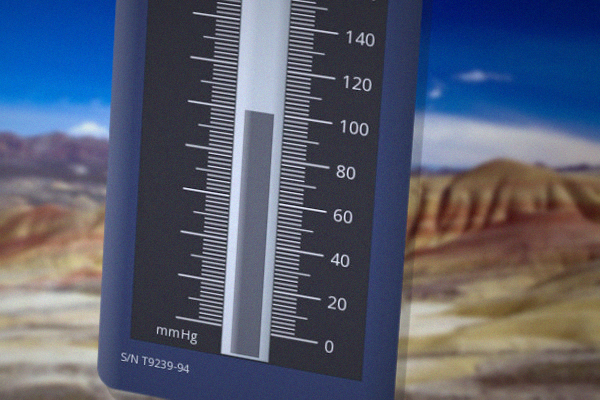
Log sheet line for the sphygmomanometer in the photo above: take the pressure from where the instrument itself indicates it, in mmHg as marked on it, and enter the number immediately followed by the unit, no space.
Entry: 100mmHg
